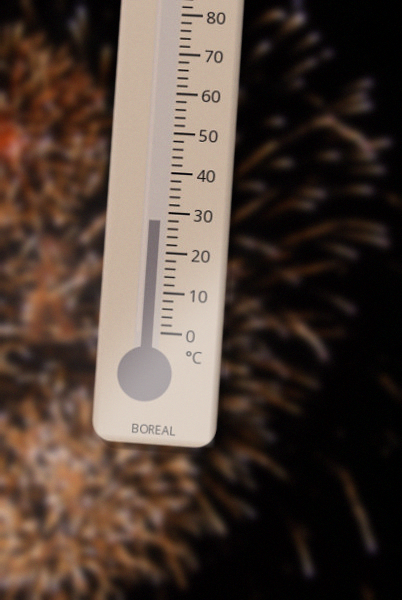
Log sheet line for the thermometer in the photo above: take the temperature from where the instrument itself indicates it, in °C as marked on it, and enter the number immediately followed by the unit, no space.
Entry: 28°C
